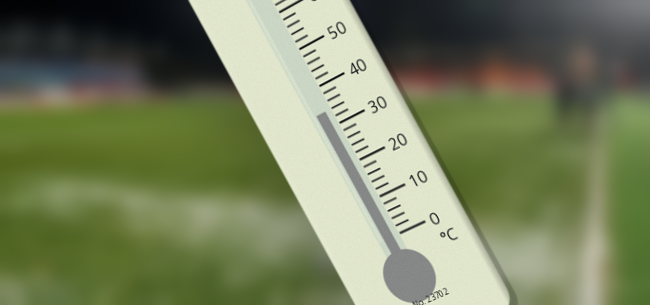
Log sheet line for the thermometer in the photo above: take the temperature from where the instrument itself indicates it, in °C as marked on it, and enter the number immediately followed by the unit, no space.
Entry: 34°C
